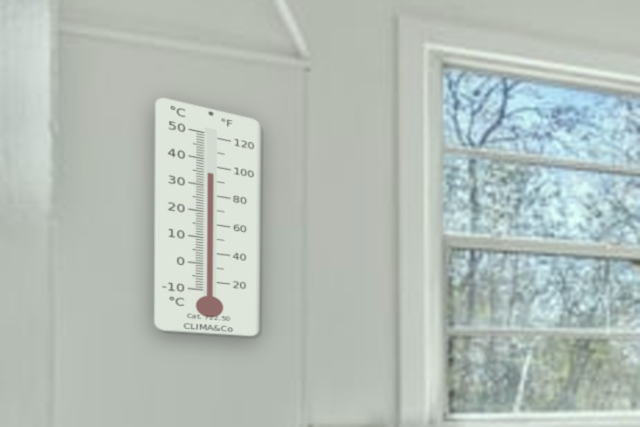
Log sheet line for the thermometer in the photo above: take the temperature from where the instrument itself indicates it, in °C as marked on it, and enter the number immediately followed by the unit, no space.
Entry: 35°C
